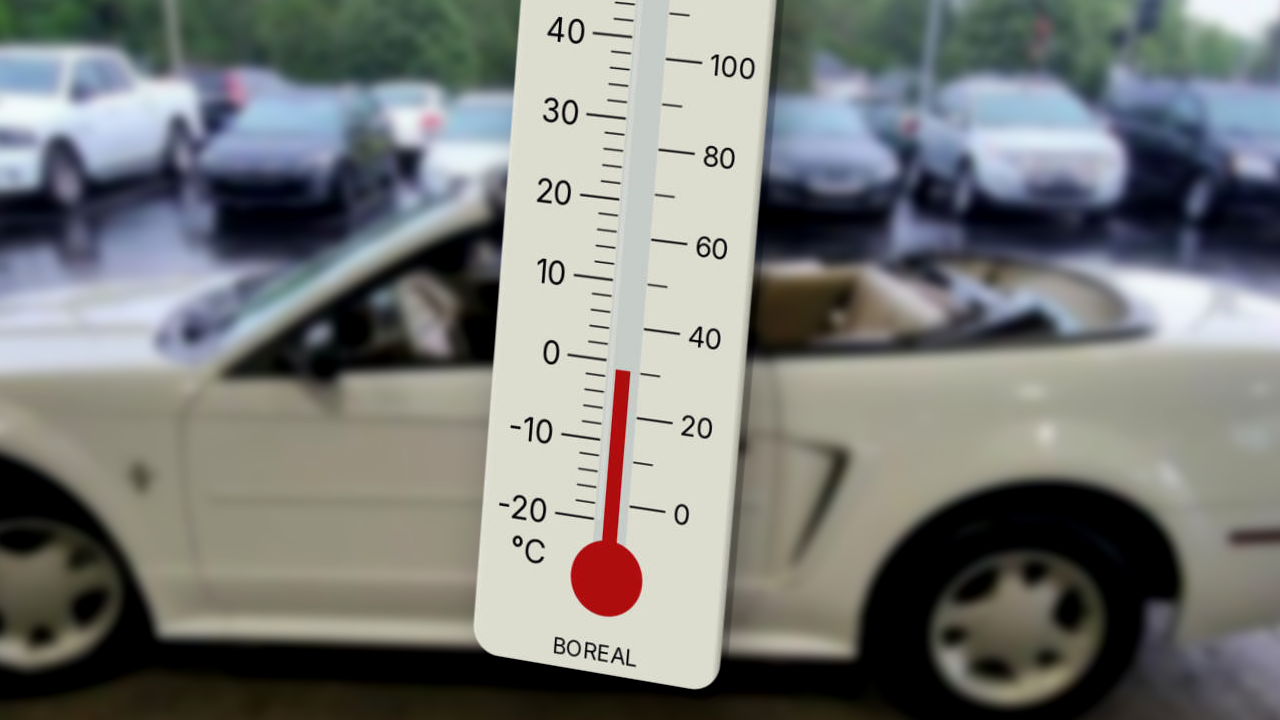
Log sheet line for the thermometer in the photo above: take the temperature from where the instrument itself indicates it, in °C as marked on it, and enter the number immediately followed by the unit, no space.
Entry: -1°C
